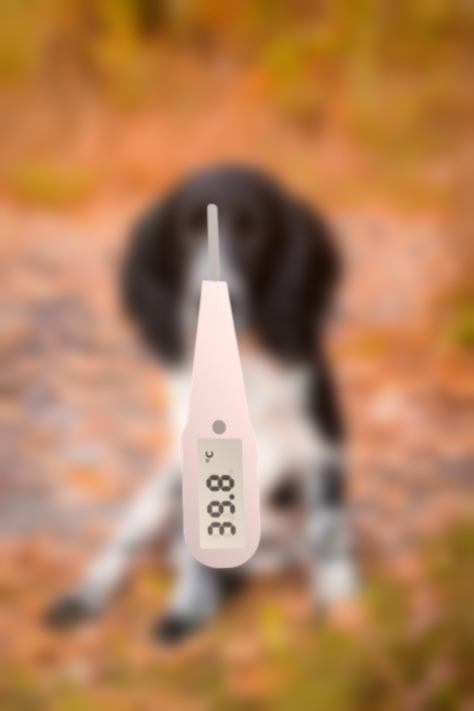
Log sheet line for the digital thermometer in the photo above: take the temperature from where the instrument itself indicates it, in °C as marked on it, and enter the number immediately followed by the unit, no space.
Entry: 39.8°C
